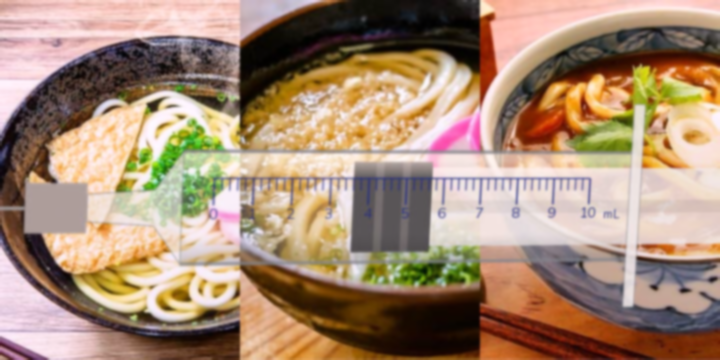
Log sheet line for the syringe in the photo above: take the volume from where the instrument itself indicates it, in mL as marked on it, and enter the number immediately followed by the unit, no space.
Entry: 3.6mL
